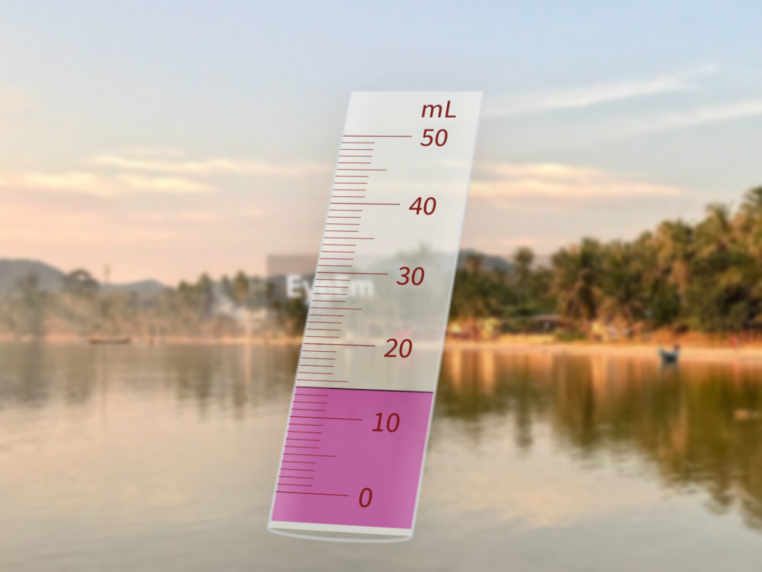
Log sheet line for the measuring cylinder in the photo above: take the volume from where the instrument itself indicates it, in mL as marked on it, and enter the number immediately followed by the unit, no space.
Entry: 14mL
